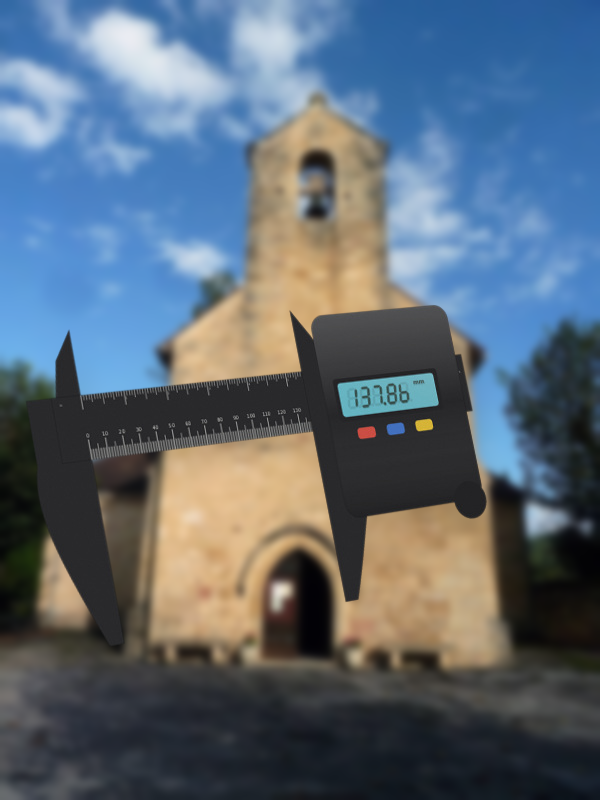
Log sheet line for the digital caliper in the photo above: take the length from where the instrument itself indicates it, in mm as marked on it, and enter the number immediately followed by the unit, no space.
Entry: 137.86mm
